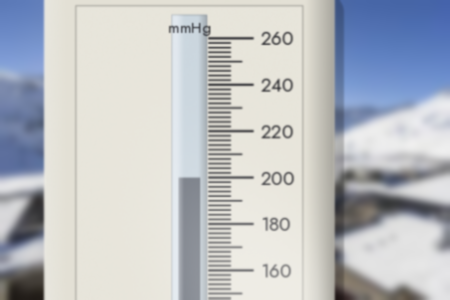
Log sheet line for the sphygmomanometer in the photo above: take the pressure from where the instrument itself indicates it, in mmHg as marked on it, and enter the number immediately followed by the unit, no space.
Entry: 200mmHg
